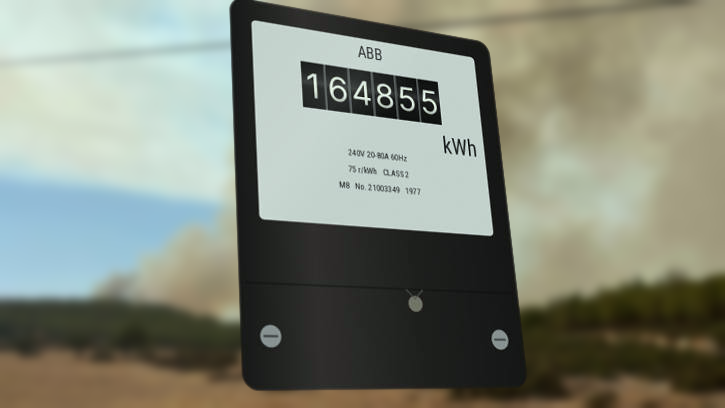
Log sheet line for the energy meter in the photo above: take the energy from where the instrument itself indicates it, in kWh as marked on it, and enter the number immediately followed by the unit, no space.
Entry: 164855kWh
